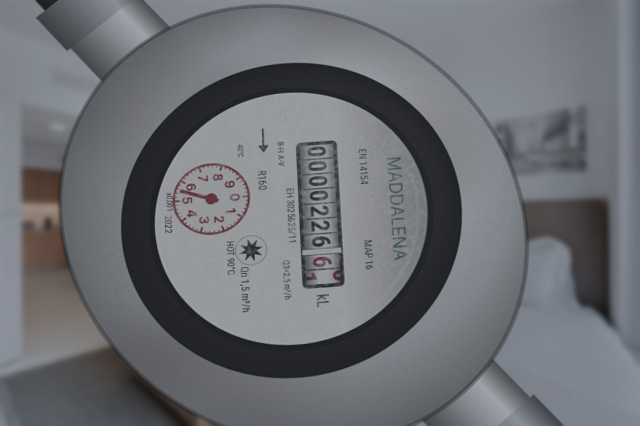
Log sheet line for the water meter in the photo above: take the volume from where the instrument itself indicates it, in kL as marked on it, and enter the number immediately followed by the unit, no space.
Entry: 226.605kL
